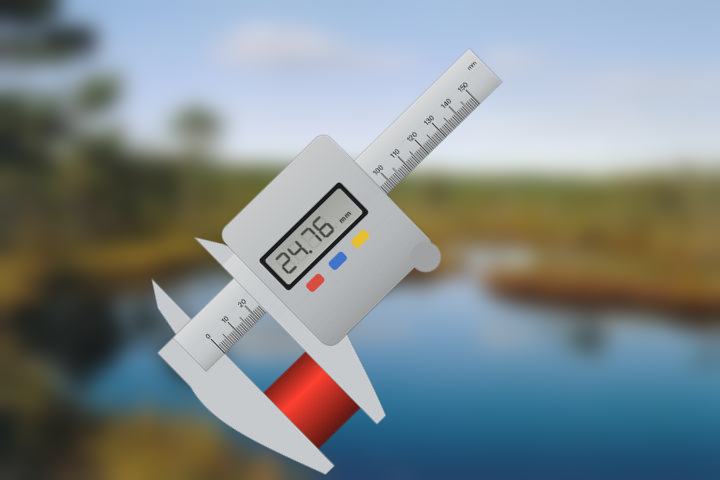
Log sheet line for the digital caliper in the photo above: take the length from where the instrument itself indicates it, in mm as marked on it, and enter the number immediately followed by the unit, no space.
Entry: 24.76mm
